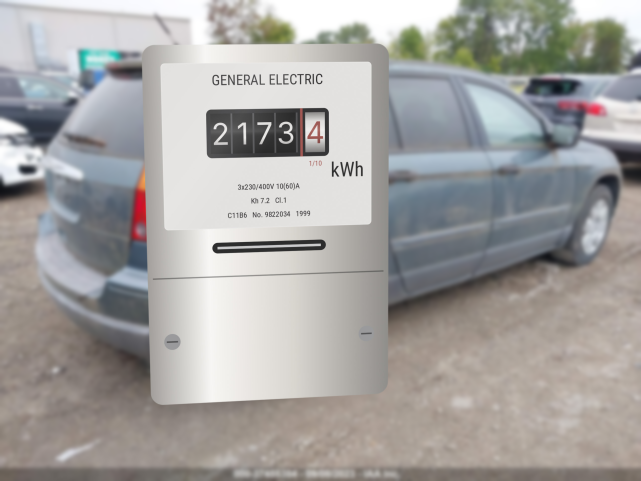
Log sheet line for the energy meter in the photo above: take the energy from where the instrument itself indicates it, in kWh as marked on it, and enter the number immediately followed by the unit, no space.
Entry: 2173.4kWh
